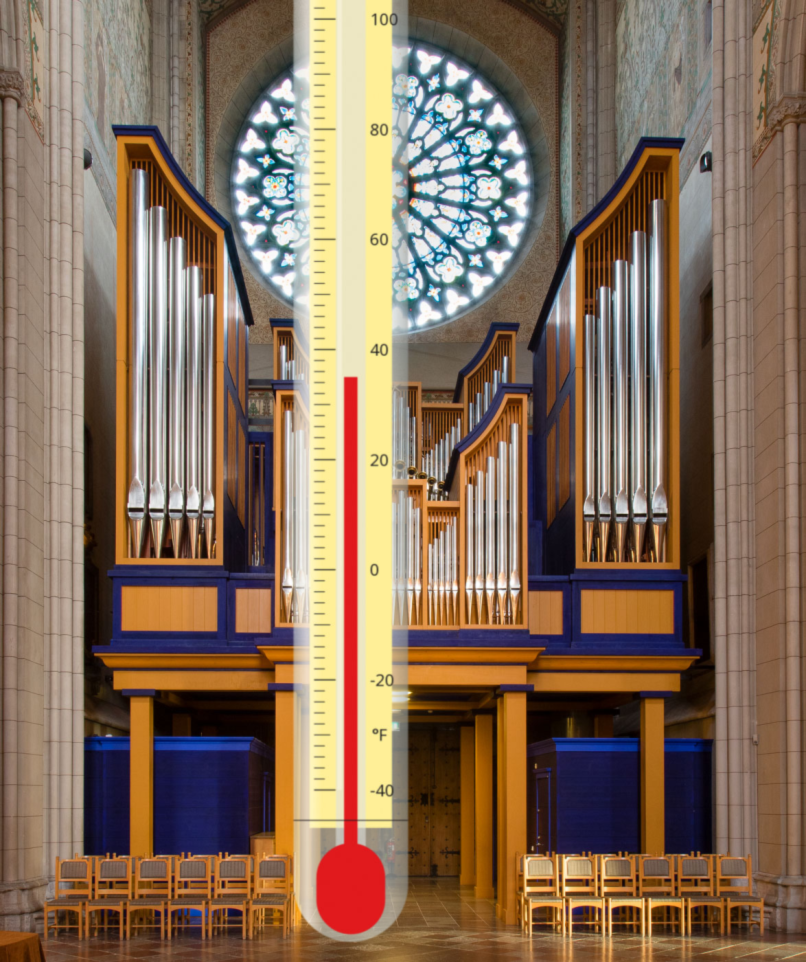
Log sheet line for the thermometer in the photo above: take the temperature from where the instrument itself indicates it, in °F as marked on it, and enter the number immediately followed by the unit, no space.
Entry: 35°F
